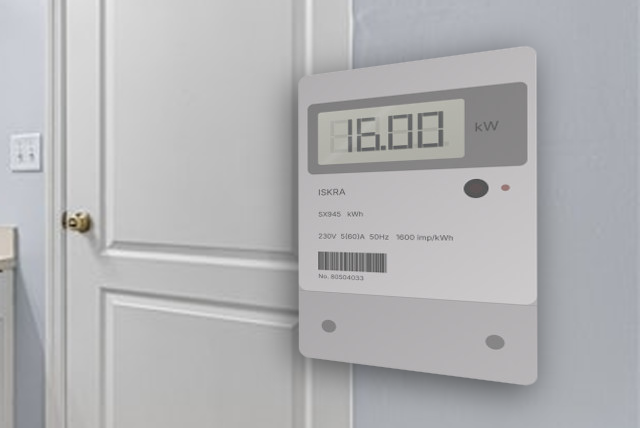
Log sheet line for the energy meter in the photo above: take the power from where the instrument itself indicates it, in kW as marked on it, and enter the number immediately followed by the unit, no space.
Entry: 16.00kW
